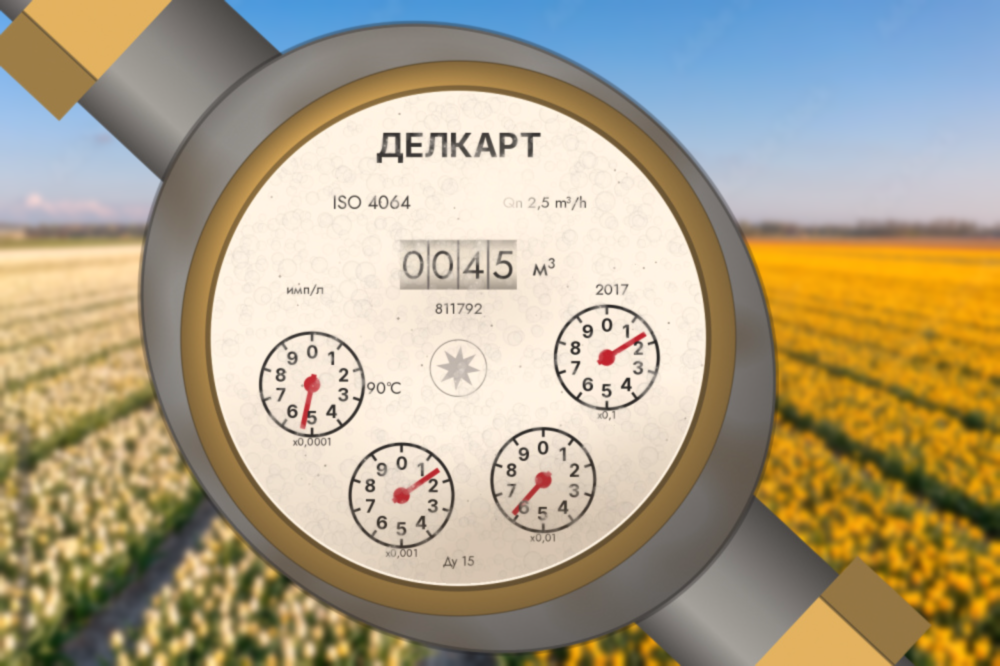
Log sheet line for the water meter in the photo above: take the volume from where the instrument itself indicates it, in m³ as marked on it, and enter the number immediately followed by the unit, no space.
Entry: 45.1615m³
